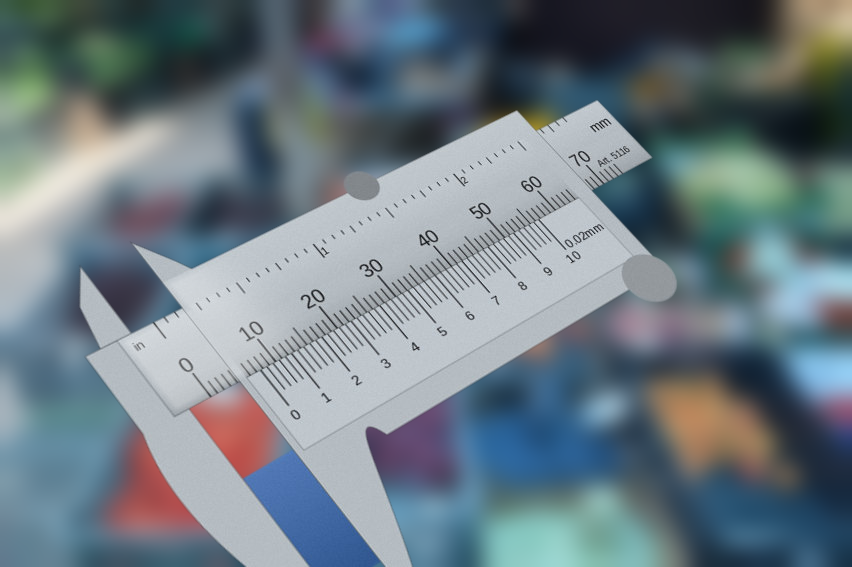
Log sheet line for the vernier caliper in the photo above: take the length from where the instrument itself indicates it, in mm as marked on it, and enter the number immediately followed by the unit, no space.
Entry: 7.6mm
